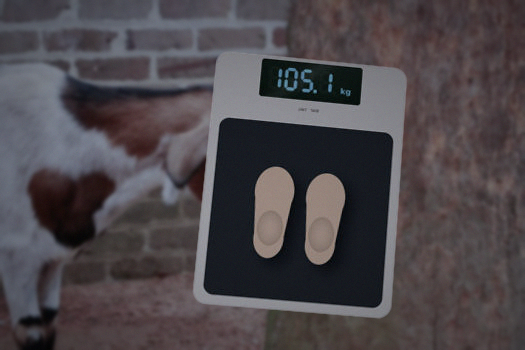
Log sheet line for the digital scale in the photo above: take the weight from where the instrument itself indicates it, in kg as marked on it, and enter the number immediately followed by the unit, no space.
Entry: 105.1kg
